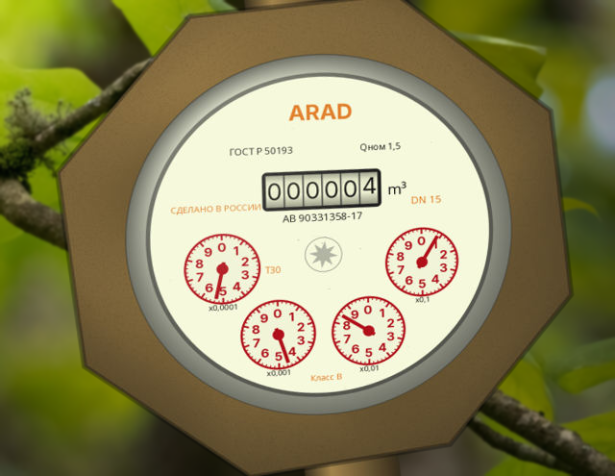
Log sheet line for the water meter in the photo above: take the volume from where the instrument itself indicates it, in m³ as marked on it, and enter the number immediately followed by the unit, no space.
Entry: 4.0845m³
